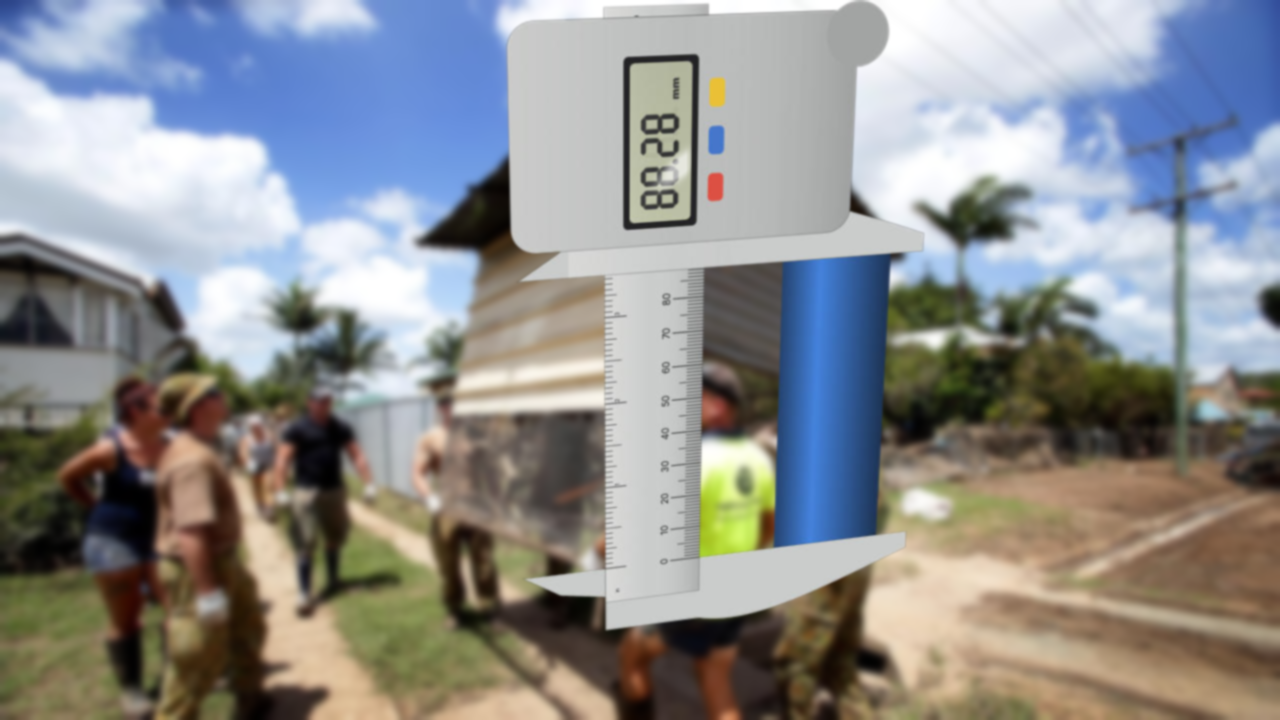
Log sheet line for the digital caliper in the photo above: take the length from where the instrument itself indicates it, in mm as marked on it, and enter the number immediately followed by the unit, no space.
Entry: 88.28mm
